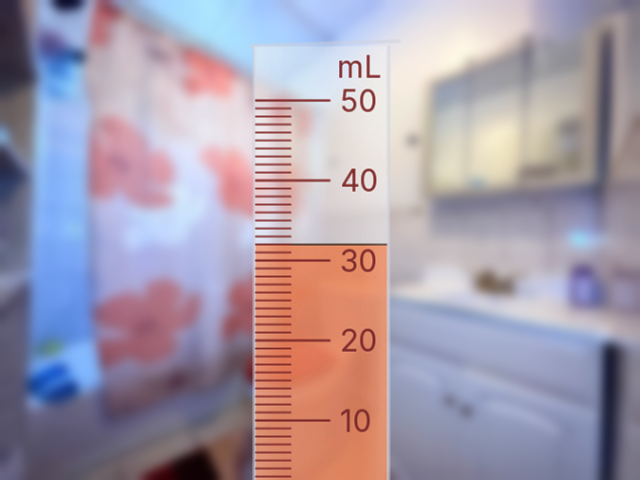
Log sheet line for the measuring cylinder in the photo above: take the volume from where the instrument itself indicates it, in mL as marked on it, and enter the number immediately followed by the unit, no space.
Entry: 32mL
